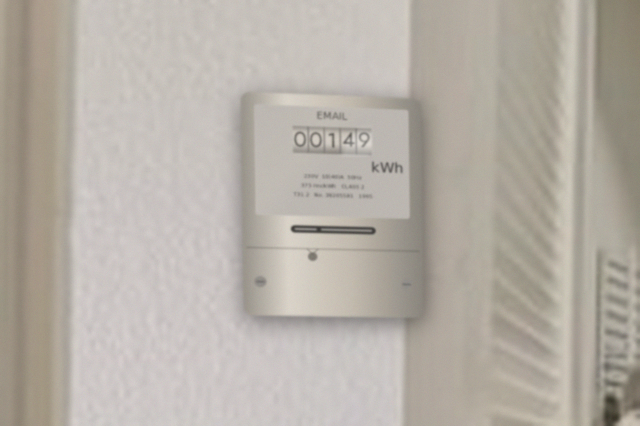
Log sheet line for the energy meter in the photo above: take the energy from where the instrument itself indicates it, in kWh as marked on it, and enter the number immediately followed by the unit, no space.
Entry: 149kWh
